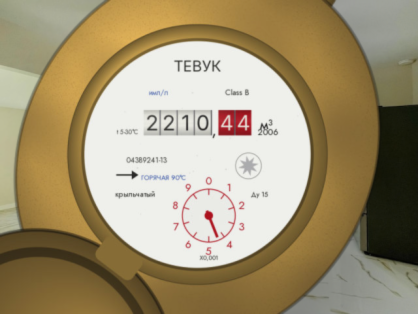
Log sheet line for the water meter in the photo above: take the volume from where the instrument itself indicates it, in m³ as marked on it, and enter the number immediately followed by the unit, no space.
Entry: 2210.444m³
